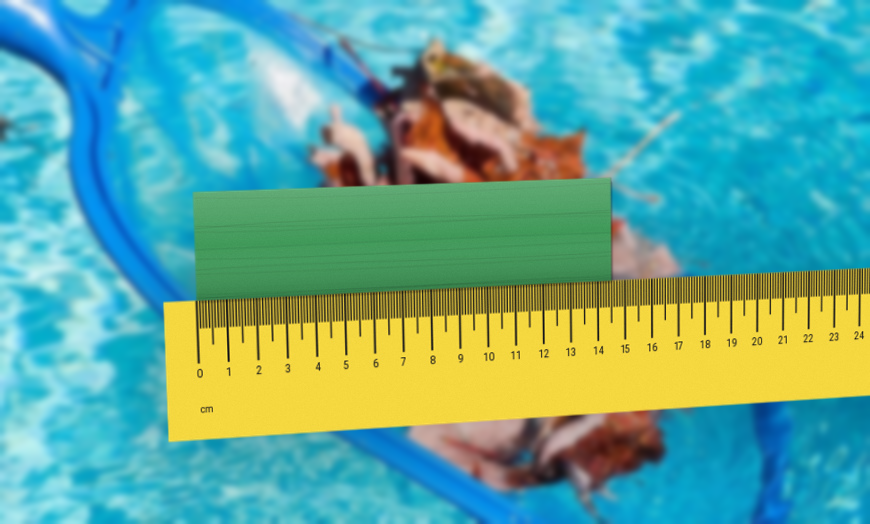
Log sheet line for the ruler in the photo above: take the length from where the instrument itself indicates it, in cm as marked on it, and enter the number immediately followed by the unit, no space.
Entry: 14.5cm
